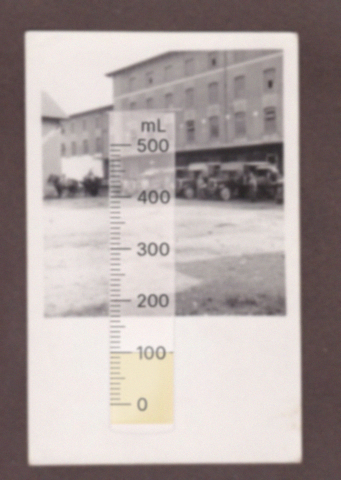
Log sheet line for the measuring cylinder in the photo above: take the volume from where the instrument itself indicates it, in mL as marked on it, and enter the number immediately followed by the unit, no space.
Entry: 100mL
